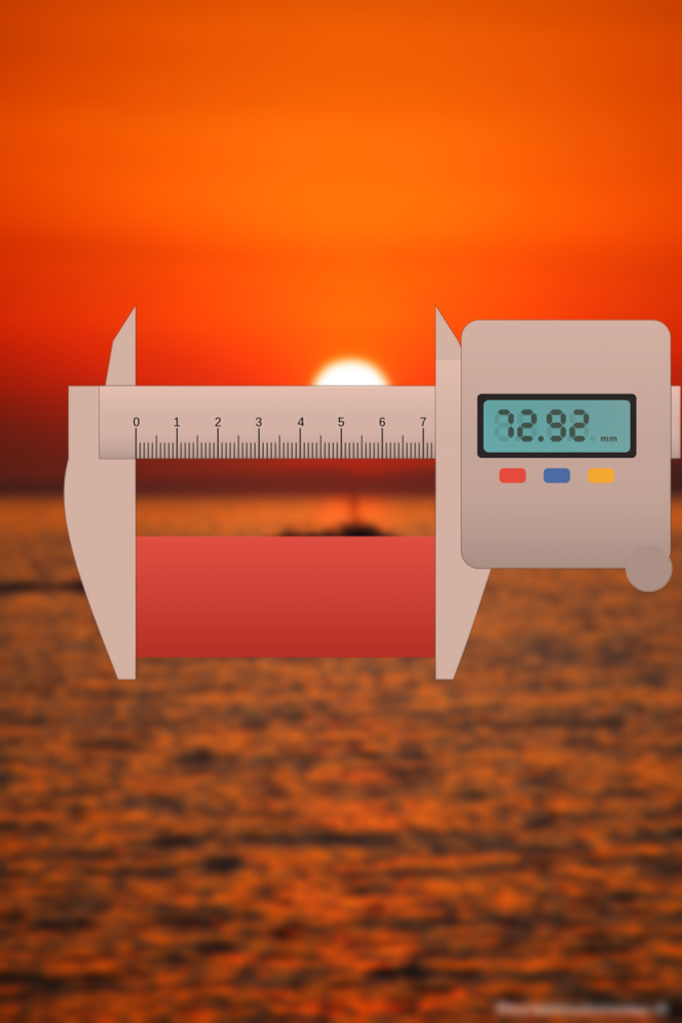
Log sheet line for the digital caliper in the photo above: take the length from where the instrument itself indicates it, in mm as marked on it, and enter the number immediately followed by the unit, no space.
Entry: 72.92mm
